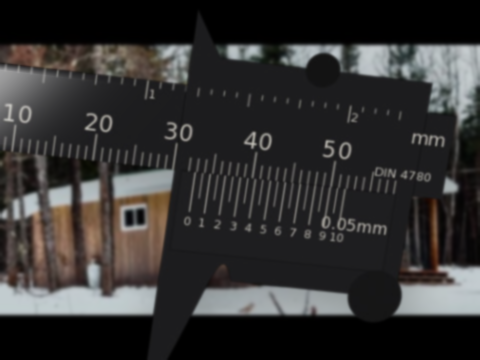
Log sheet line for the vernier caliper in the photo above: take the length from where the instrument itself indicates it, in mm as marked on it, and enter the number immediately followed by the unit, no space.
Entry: 32.8mm
